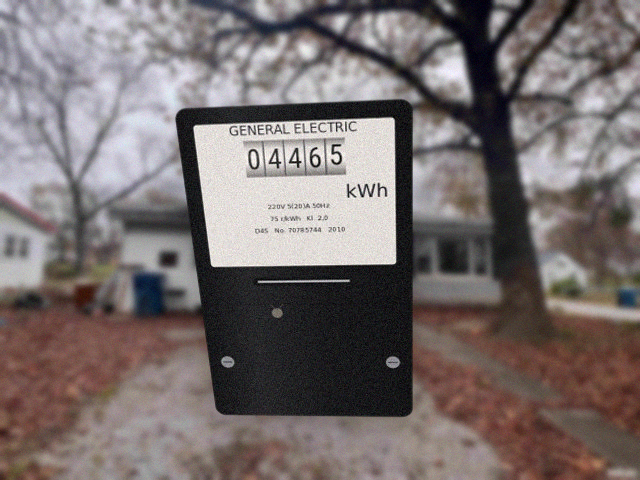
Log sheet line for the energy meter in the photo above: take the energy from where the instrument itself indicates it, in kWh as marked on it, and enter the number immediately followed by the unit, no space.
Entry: 4465kWh
